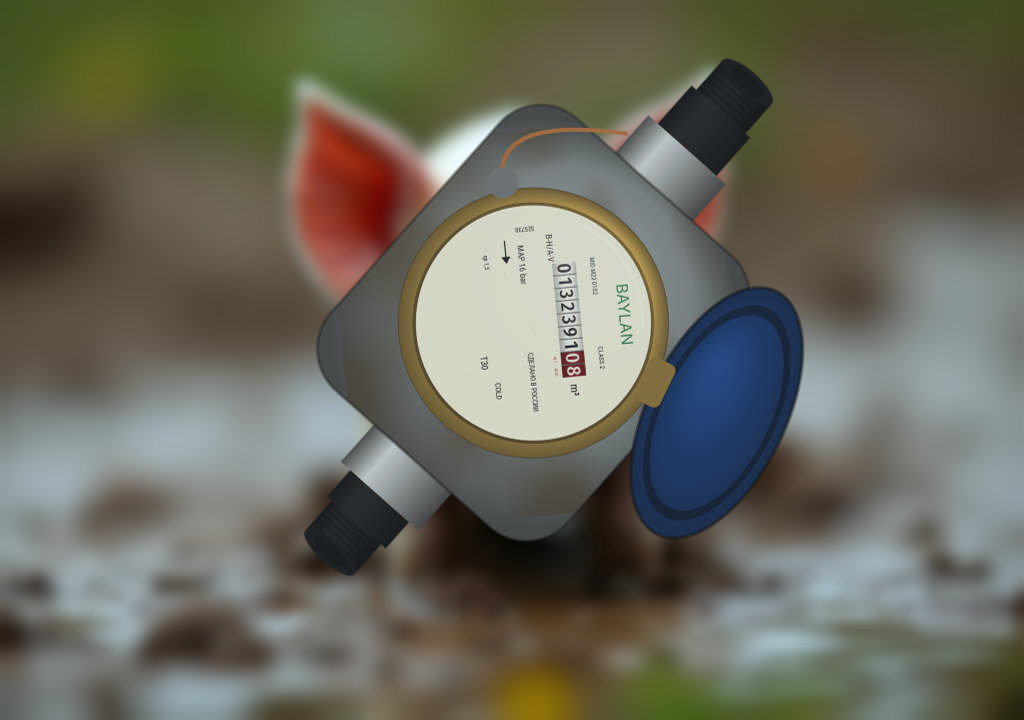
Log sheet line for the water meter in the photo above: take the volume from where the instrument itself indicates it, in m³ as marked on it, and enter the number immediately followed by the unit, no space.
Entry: 132391.08m³
